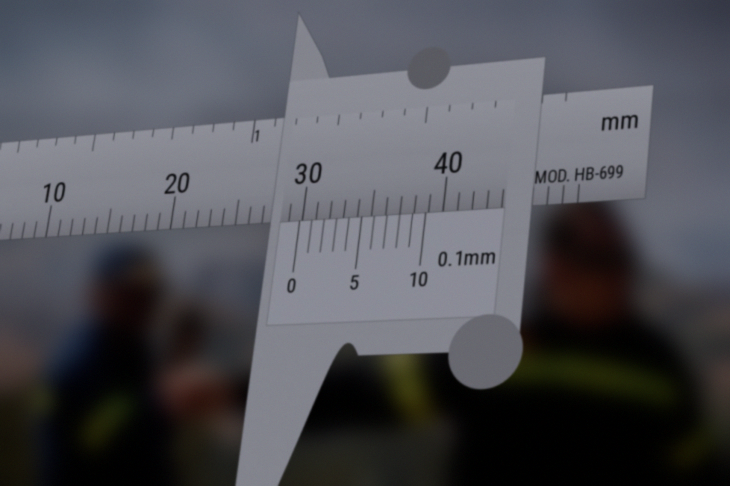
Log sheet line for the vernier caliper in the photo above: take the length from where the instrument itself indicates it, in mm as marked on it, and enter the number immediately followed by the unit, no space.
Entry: 29.8mm
